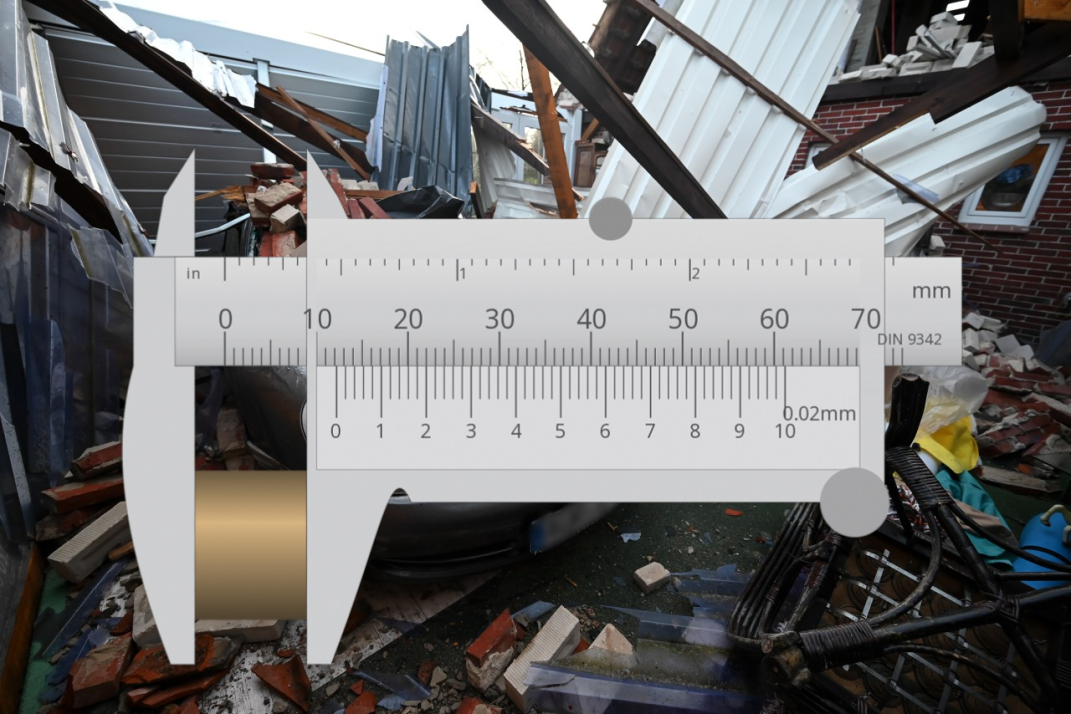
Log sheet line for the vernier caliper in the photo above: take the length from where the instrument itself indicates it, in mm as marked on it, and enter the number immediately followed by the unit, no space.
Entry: 12.2mm
